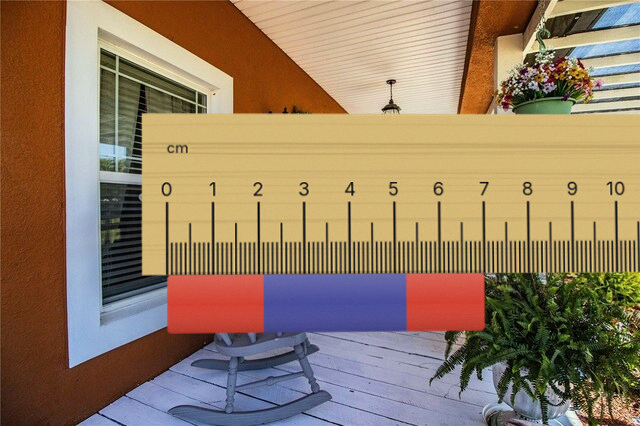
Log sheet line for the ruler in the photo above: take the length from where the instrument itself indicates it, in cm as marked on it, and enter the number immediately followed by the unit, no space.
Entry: 7cm
